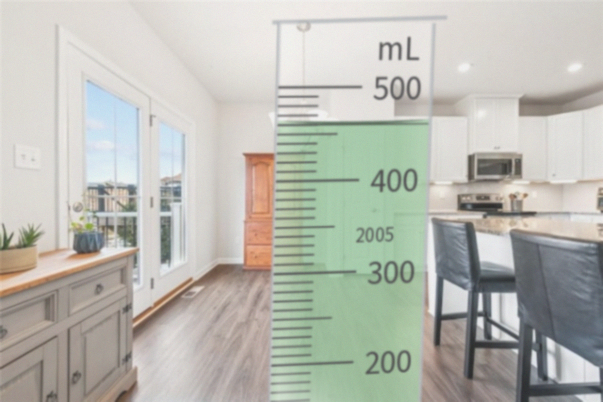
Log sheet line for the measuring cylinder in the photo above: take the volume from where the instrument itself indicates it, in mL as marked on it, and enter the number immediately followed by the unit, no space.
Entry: 460mL
